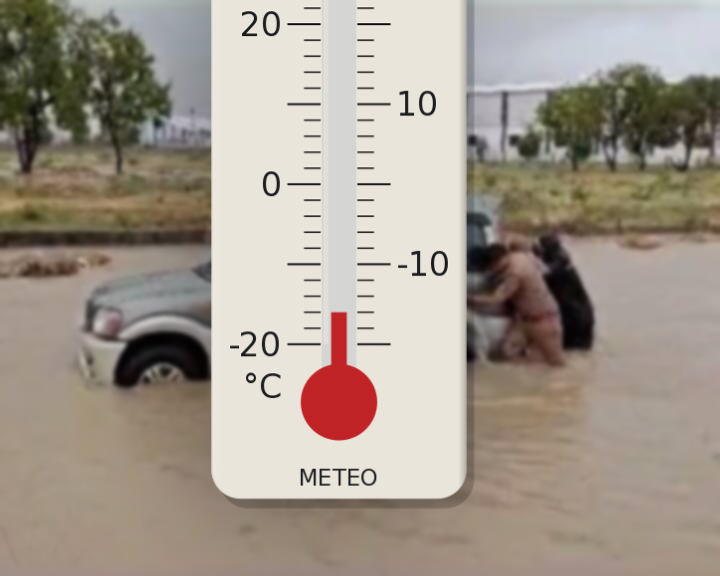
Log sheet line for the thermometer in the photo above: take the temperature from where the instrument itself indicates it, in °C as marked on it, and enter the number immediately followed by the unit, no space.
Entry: -16°C
